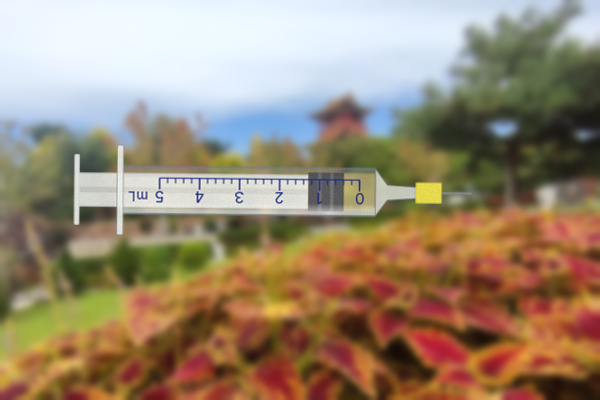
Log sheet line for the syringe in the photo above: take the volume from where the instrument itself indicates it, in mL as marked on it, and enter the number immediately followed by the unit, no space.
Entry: 0.4mL
